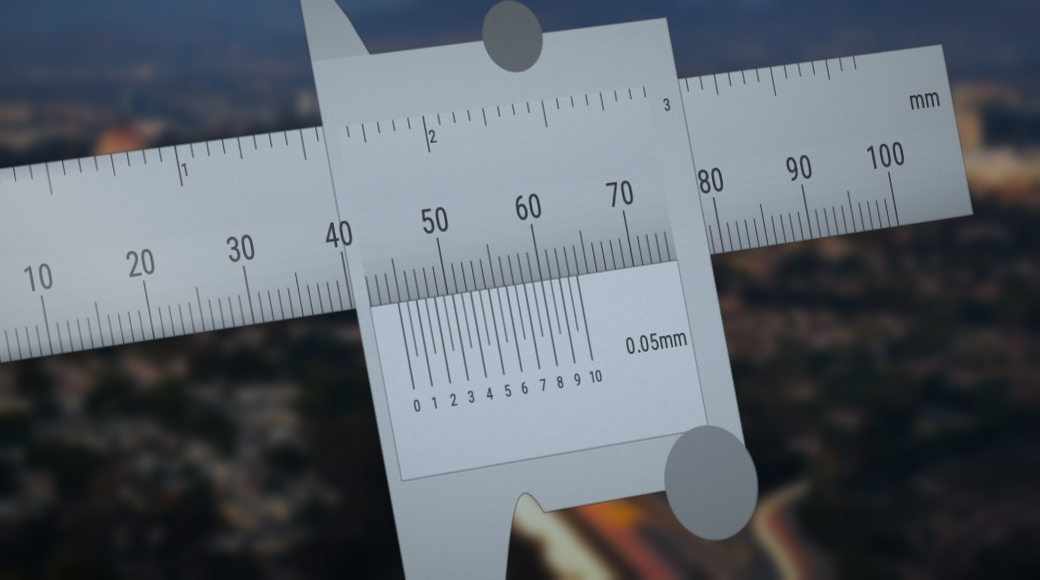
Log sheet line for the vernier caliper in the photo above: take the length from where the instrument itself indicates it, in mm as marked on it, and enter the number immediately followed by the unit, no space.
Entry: 44.8mm
